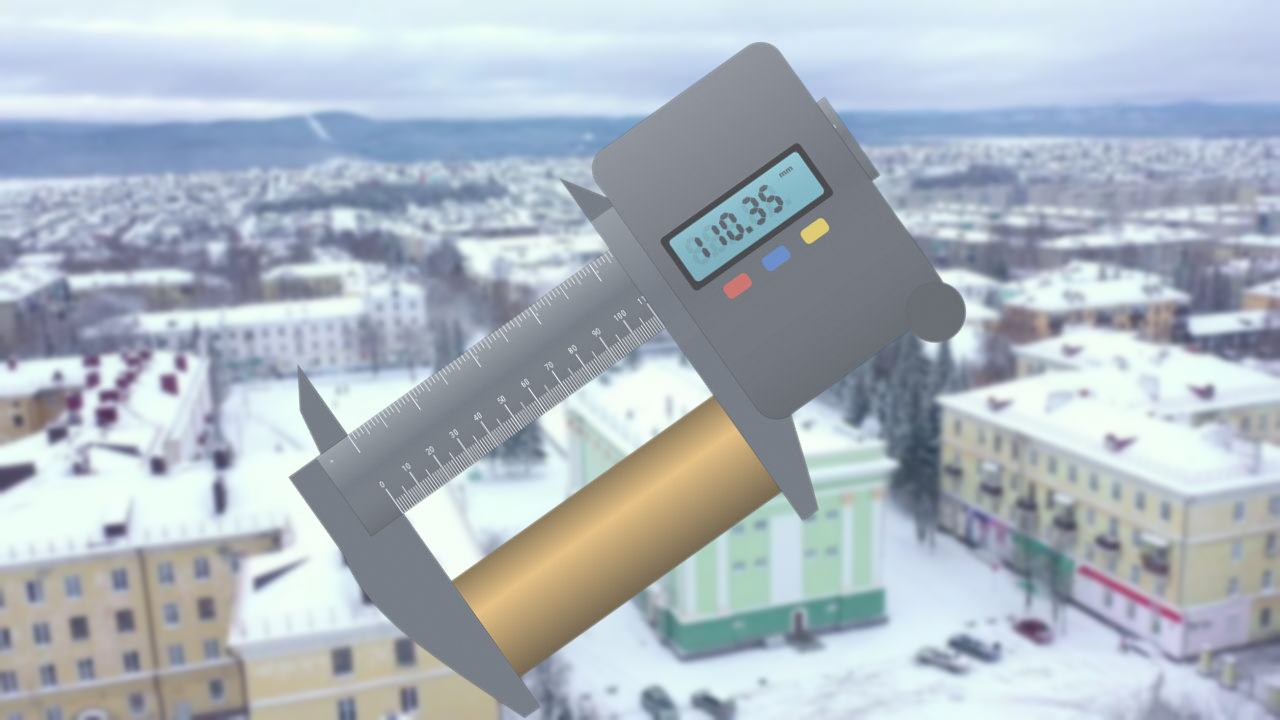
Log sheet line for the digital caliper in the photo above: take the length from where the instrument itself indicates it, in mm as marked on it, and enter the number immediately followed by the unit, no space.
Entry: 110.35mm
